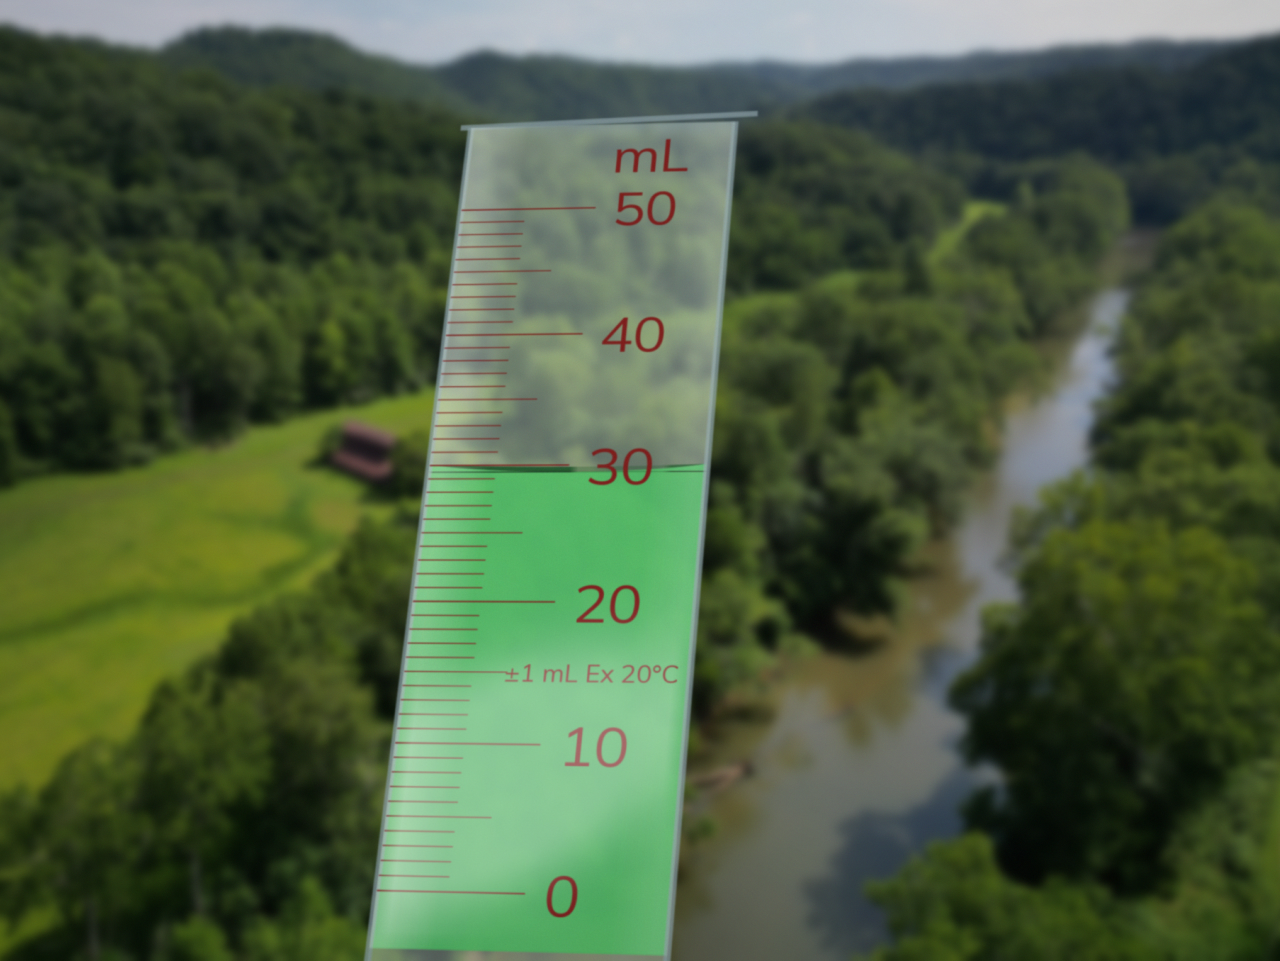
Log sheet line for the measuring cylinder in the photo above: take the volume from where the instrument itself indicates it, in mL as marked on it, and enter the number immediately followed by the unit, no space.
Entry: 29.5mL
